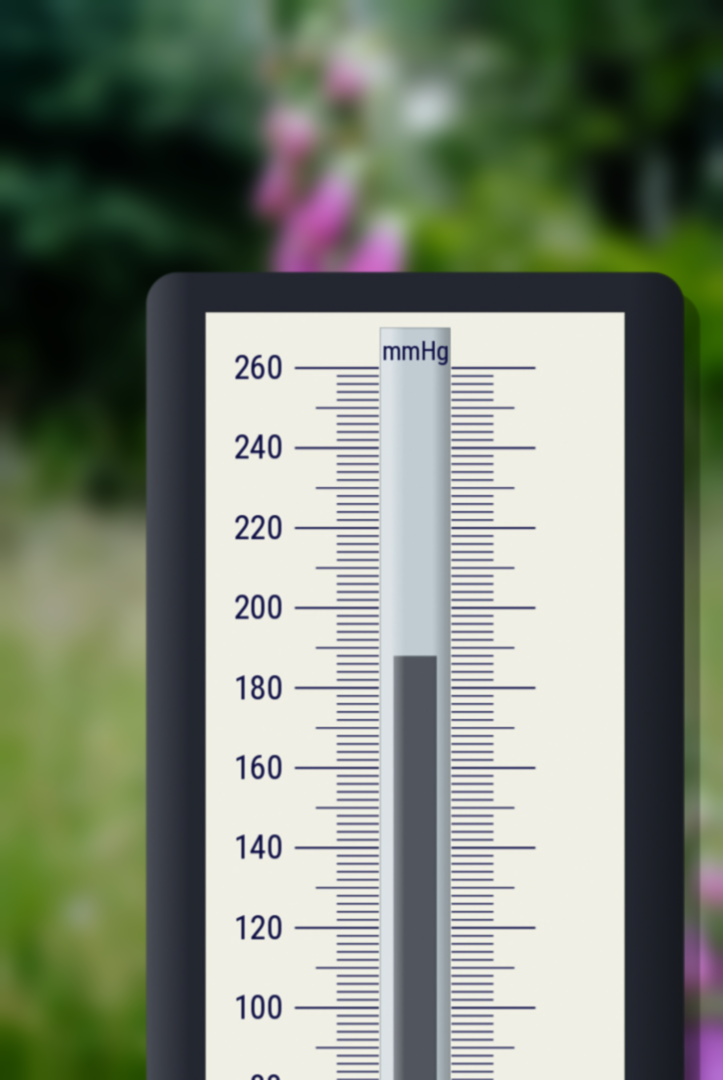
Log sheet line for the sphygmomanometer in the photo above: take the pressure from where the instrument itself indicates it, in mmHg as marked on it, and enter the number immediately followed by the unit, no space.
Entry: 188mmHg
